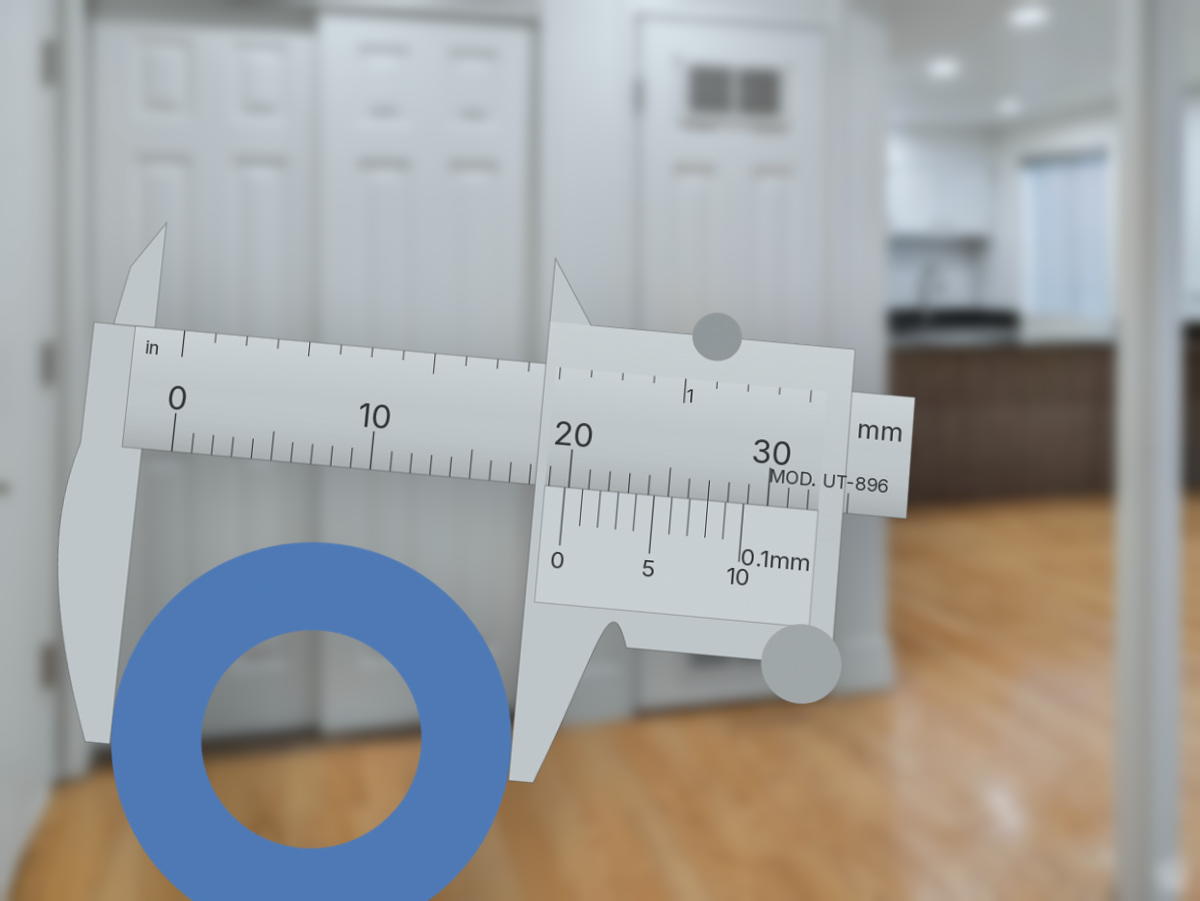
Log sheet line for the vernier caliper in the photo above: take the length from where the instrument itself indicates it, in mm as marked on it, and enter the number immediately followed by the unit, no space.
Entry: 19.8mm
